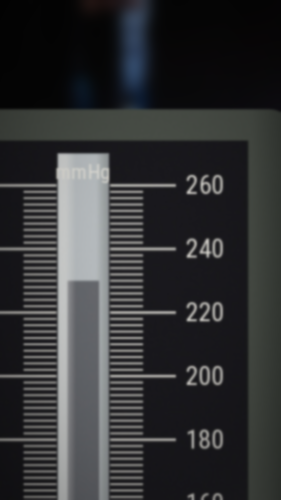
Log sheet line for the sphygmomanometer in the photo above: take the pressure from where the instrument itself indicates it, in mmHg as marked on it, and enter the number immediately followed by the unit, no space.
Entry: 230mmHg
